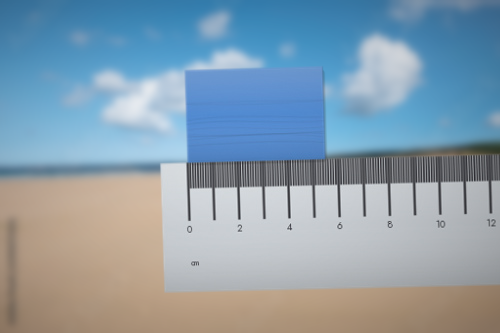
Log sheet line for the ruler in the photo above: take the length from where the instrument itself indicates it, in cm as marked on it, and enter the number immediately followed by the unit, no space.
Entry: 5.5cm
